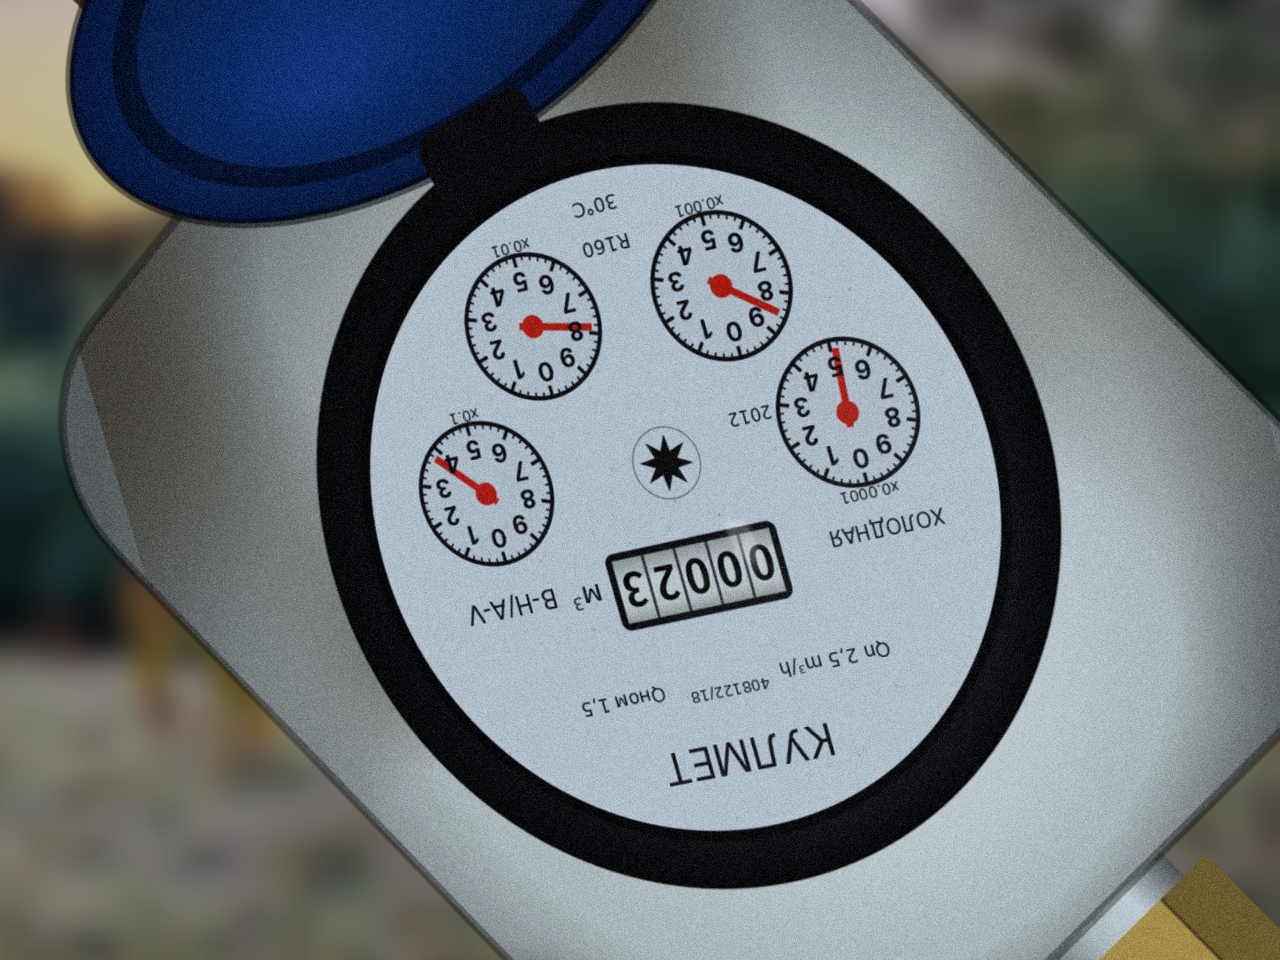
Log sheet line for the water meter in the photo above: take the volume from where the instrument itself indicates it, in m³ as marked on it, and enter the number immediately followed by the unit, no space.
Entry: 23.3785m³
